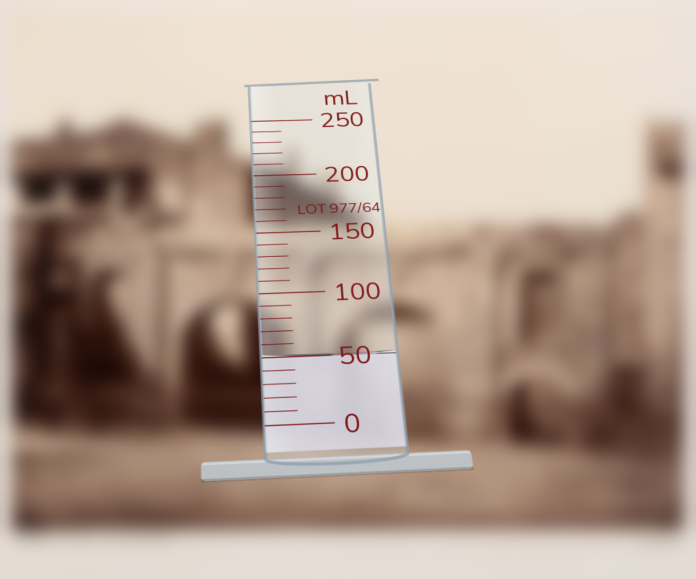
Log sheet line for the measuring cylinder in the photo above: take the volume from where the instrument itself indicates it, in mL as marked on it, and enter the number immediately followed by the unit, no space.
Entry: 50mL
